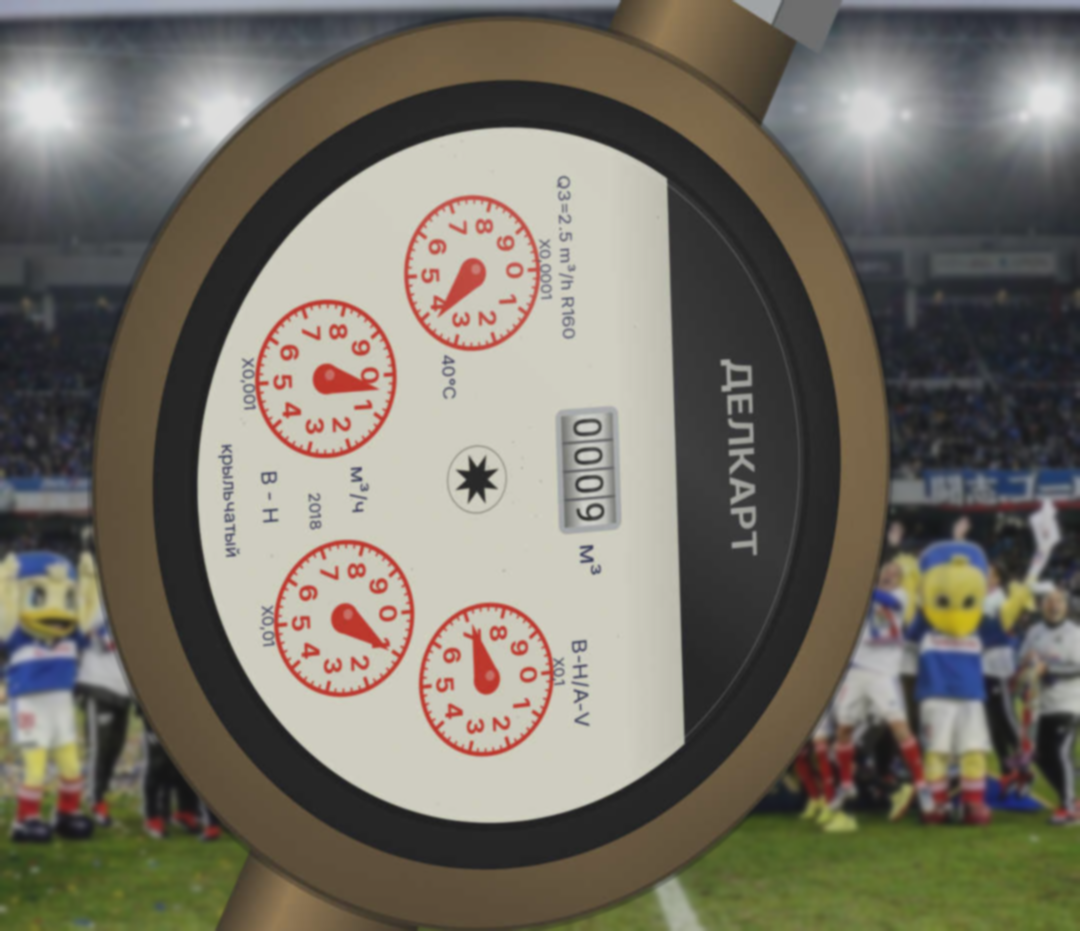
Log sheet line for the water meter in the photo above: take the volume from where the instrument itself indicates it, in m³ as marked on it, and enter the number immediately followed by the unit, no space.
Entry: 9.7103m³
